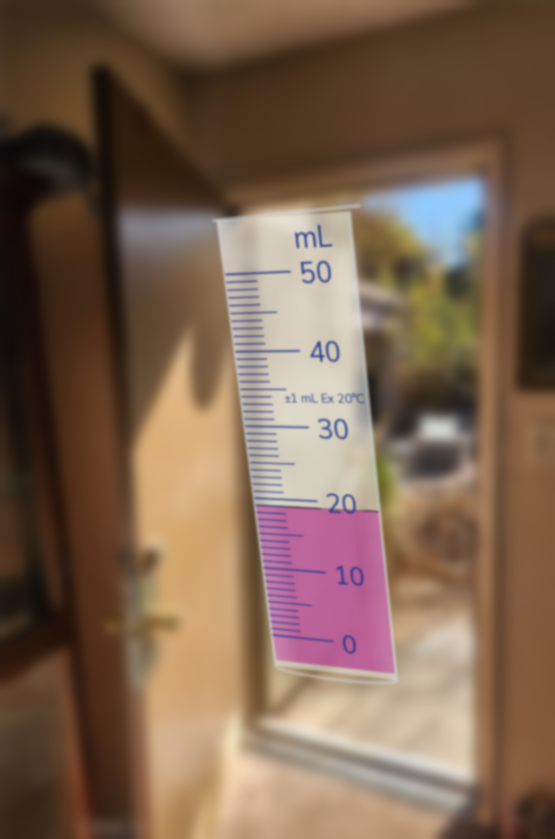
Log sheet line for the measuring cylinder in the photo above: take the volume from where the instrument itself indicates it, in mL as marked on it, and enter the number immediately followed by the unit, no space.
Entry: 19mL
